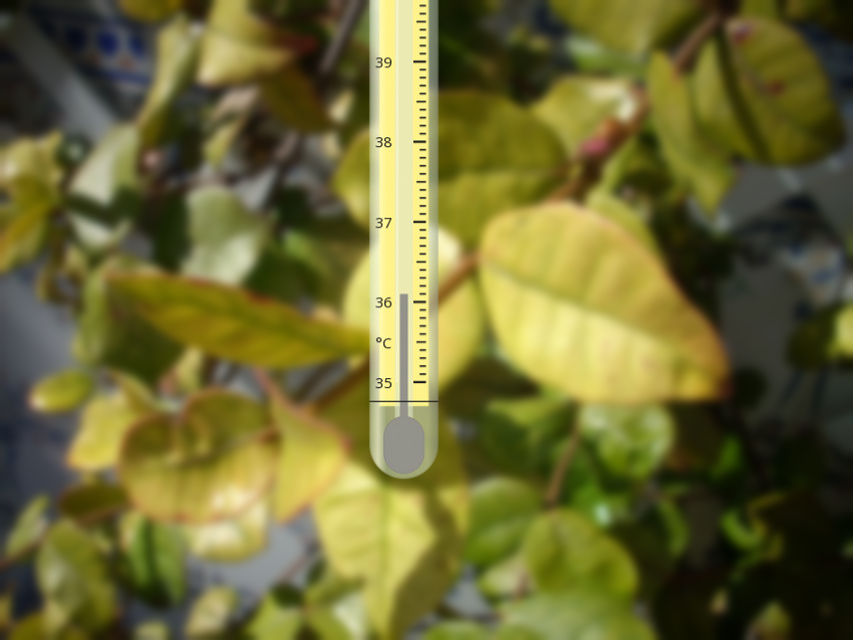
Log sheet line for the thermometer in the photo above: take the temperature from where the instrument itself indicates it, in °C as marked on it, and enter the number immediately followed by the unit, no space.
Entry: 36.1°C
